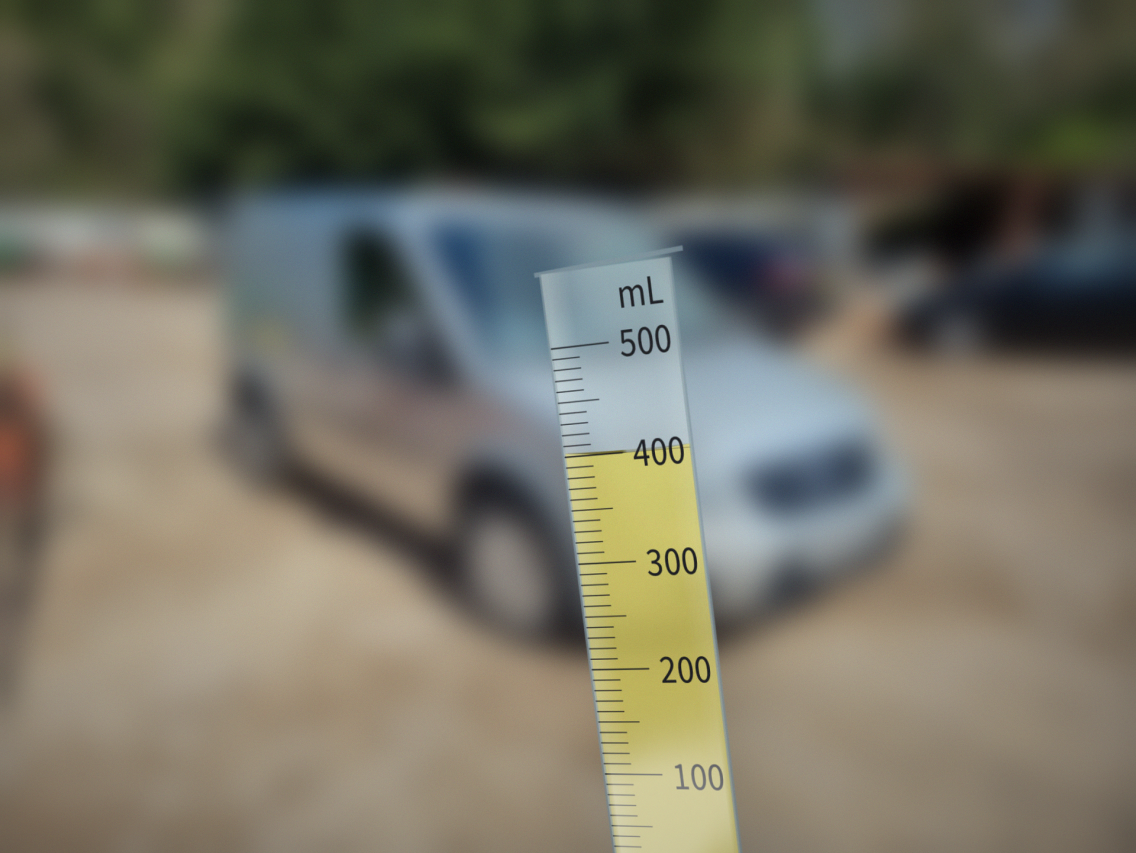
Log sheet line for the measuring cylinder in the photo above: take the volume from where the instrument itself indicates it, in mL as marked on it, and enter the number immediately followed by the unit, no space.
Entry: 400mL
